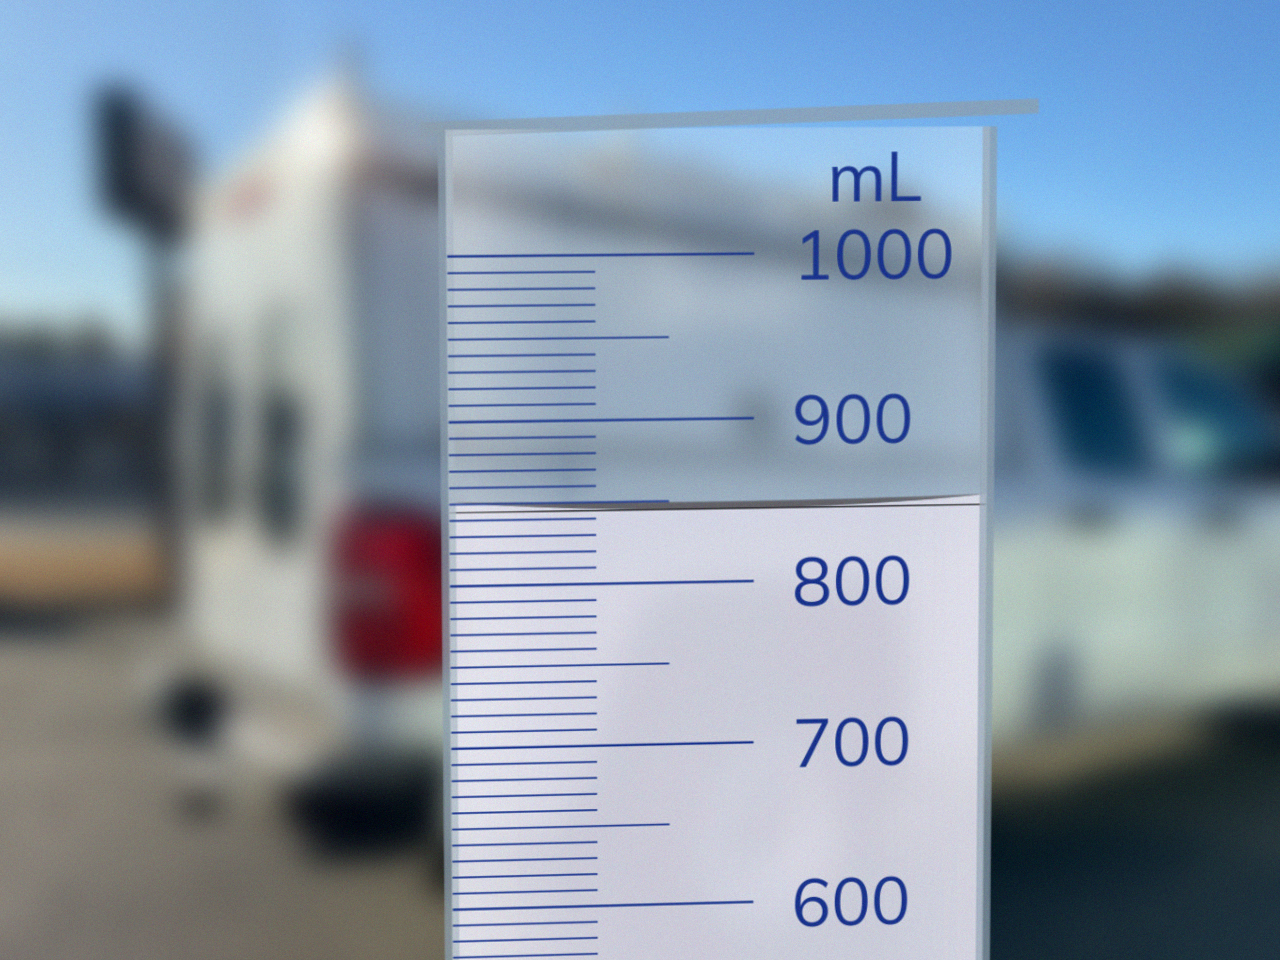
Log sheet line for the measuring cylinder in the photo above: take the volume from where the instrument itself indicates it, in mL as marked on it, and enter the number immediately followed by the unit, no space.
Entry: 845mL
